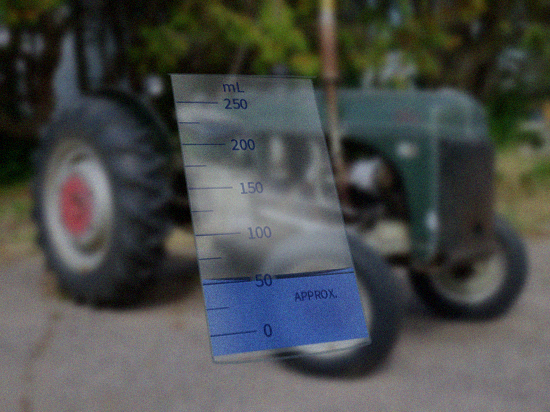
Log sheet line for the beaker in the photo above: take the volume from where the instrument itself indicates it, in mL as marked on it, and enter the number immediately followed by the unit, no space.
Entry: 50mL
